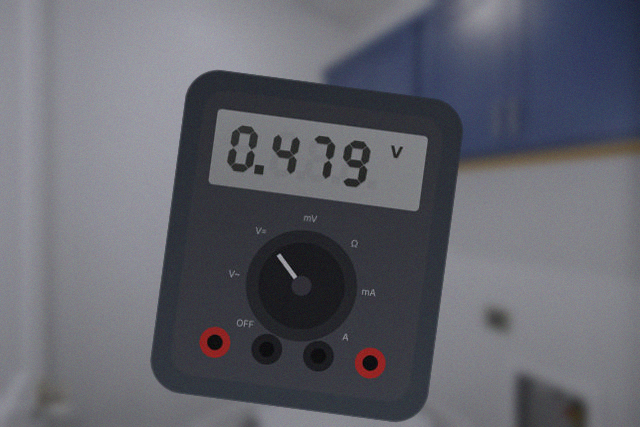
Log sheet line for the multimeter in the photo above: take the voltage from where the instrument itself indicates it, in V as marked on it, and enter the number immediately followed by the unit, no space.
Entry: 0.479V
